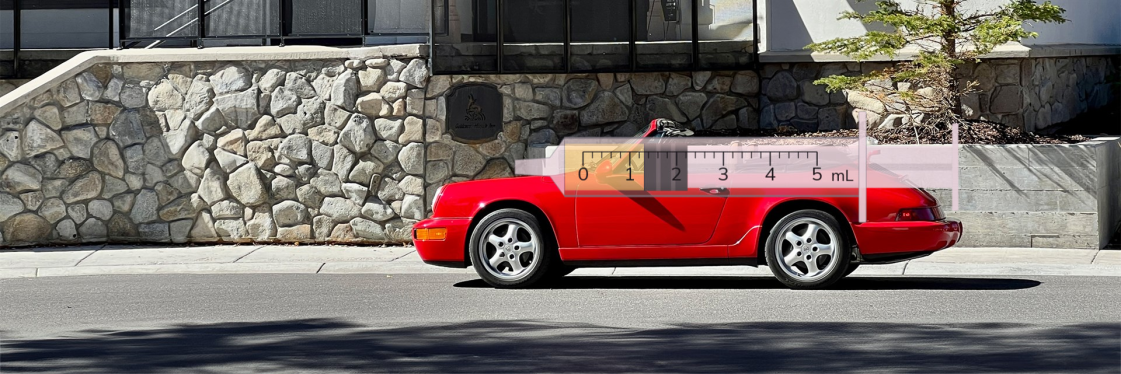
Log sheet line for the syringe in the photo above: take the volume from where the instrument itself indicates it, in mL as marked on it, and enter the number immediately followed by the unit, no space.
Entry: 1.3mL
